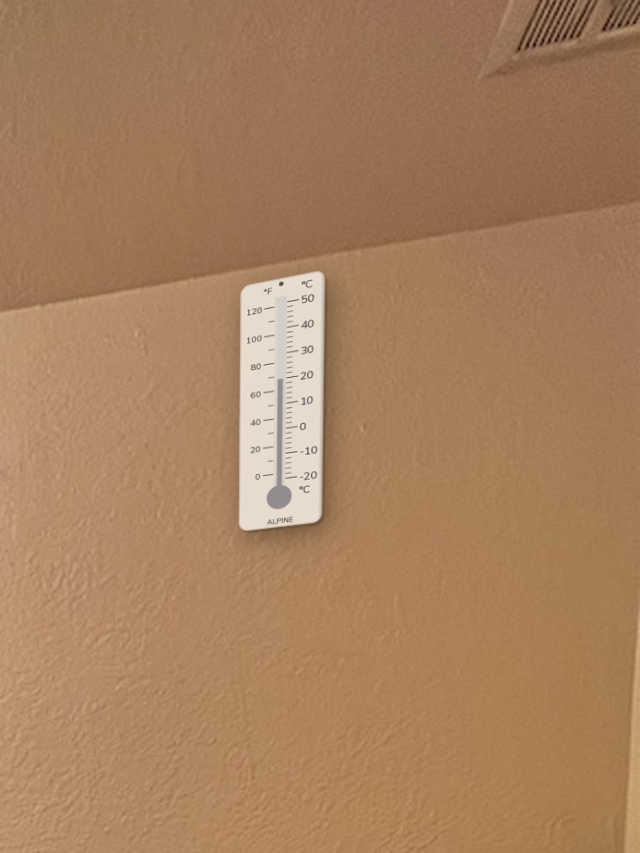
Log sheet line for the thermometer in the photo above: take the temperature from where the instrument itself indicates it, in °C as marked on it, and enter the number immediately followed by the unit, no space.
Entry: 20°C
